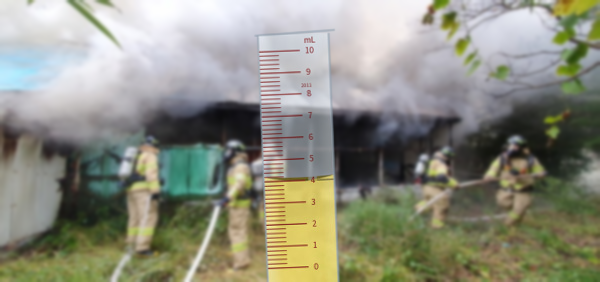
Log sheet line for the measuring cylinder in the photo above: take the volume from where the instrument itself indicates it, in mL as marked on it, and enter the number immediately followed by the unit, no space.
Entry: 4mL
